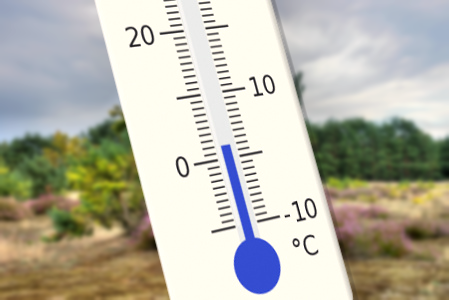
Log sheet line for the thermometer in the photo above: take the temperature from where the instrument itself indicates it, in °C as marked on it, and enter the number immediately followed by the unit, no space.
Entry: 2°C
